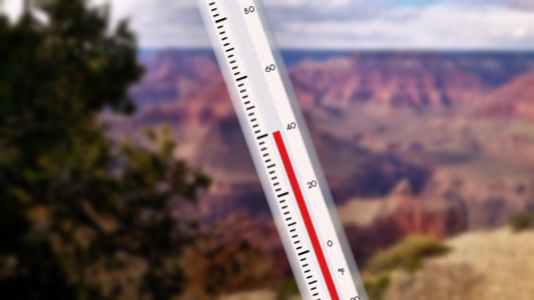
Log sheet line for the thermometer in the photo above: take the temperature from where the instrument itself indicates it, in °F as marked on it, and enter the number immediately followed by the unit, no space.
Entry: 40°F
